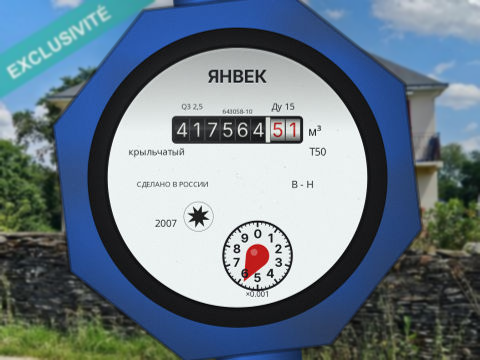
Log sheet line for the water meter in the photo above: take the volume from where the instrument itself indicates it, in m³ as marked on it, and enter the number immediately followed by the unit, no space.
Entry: 417564.515m³
